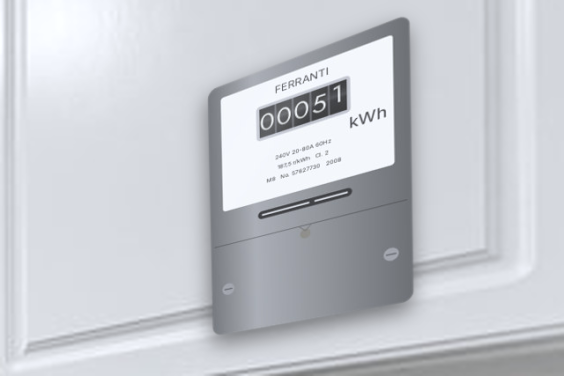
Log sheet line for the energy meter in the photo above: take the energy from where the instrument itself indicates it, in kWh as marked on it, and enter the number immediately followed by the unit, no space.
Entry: 51kWh
